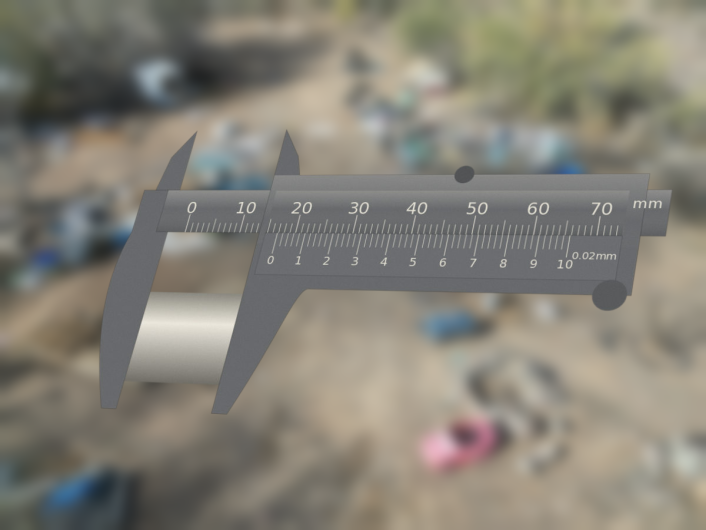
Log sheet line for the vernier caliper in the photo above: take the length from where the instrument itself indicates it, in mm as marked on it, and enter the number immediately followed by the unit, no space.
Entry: 16.8mm
